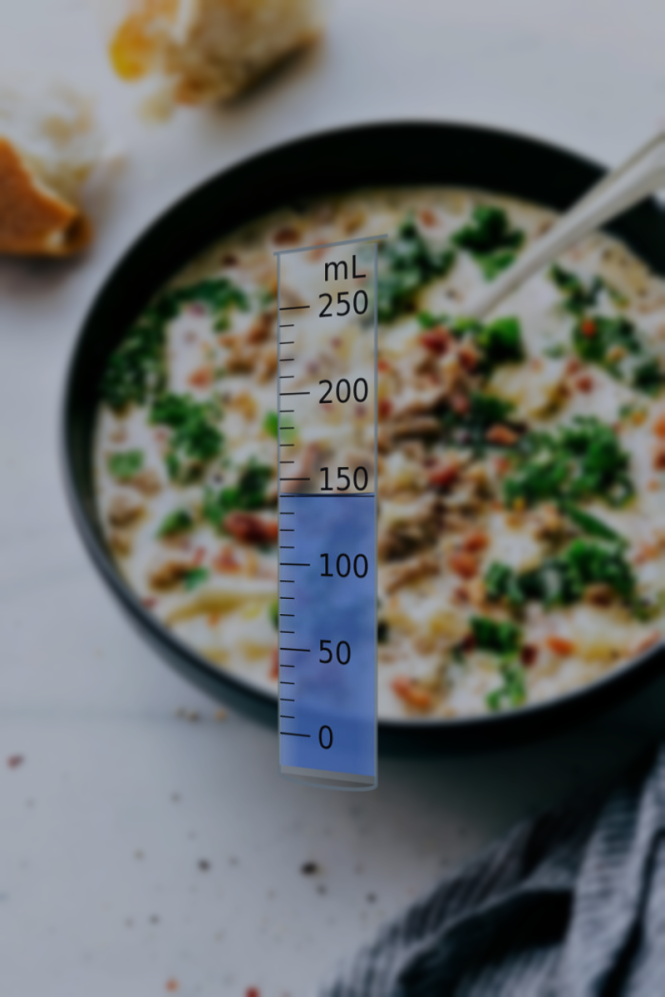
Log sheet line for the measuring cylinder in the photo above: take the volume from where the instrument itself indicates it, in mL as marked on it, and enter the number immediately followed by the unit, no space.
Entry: 140mL
